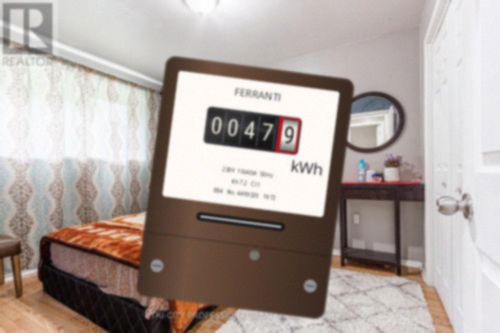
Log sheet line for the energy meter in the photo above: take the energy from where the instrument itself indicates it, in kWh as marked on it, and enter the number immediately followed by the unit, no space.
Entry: 47.9kWh
